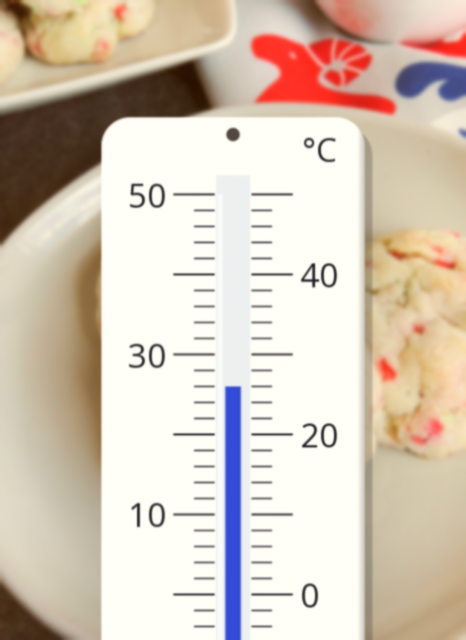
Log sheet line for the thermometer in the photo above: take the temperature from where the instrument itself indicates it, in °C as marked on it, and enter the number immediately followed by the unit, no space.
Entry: 26°C
